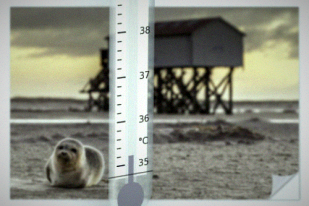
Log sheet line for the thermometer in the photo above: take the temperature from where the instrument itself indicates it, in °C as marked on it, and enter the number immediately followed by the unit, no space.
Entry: 35.2°C
